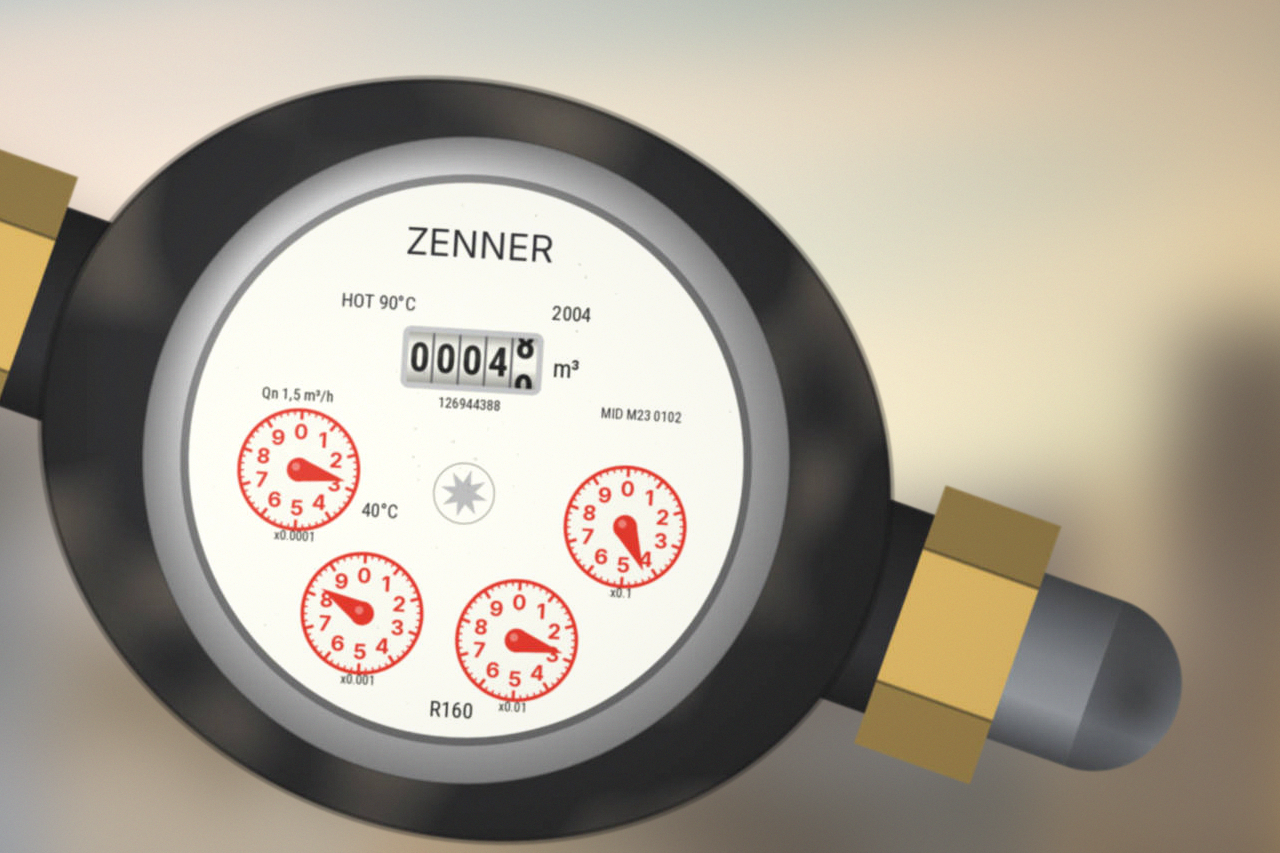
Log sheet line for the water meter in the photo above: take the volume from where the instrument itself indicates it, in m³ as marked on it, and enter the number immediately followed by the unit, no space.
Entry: 48.4282m³
